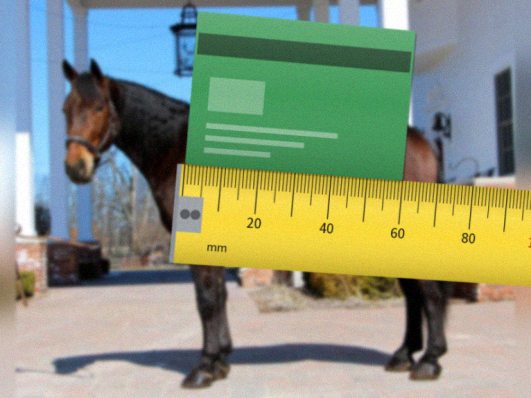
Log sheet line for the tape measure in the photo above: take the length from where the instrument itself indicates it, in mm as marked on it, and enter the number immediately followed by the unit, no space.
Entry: 60mm
